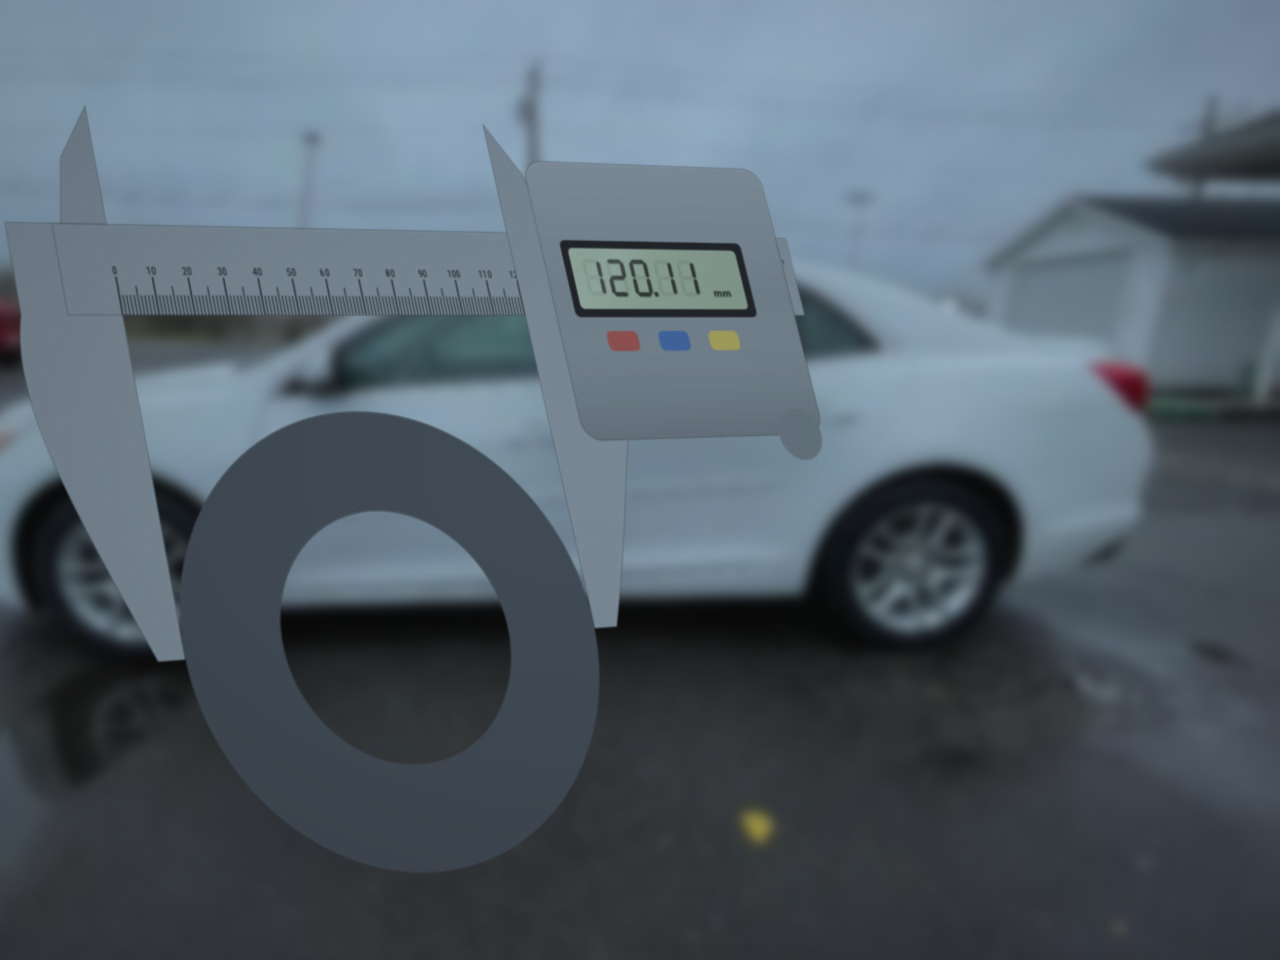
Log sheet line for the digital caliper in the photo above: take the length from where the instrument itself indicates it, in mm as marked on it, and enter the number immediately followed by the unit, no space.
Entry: 120.11mm
